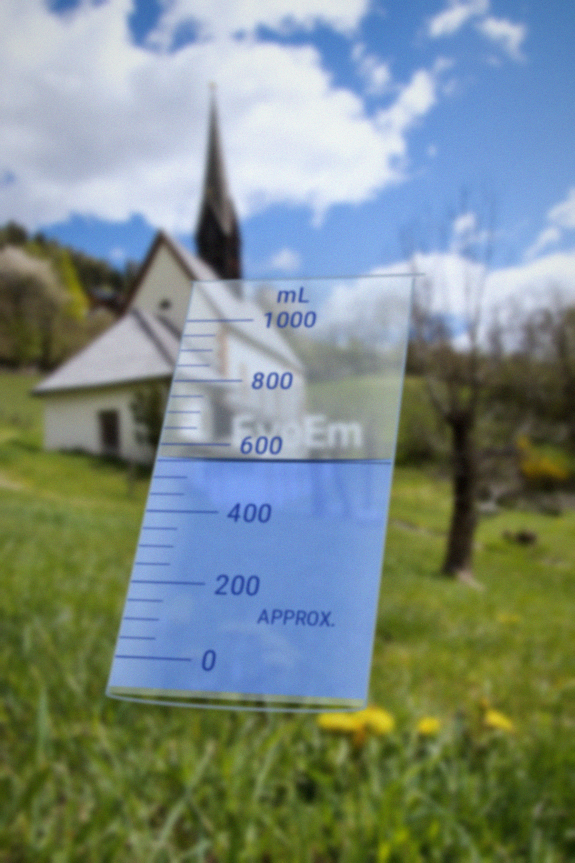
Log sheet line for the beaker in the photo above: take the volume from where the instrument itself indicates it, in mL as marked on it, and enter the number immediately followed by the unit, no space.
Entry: 550mL
